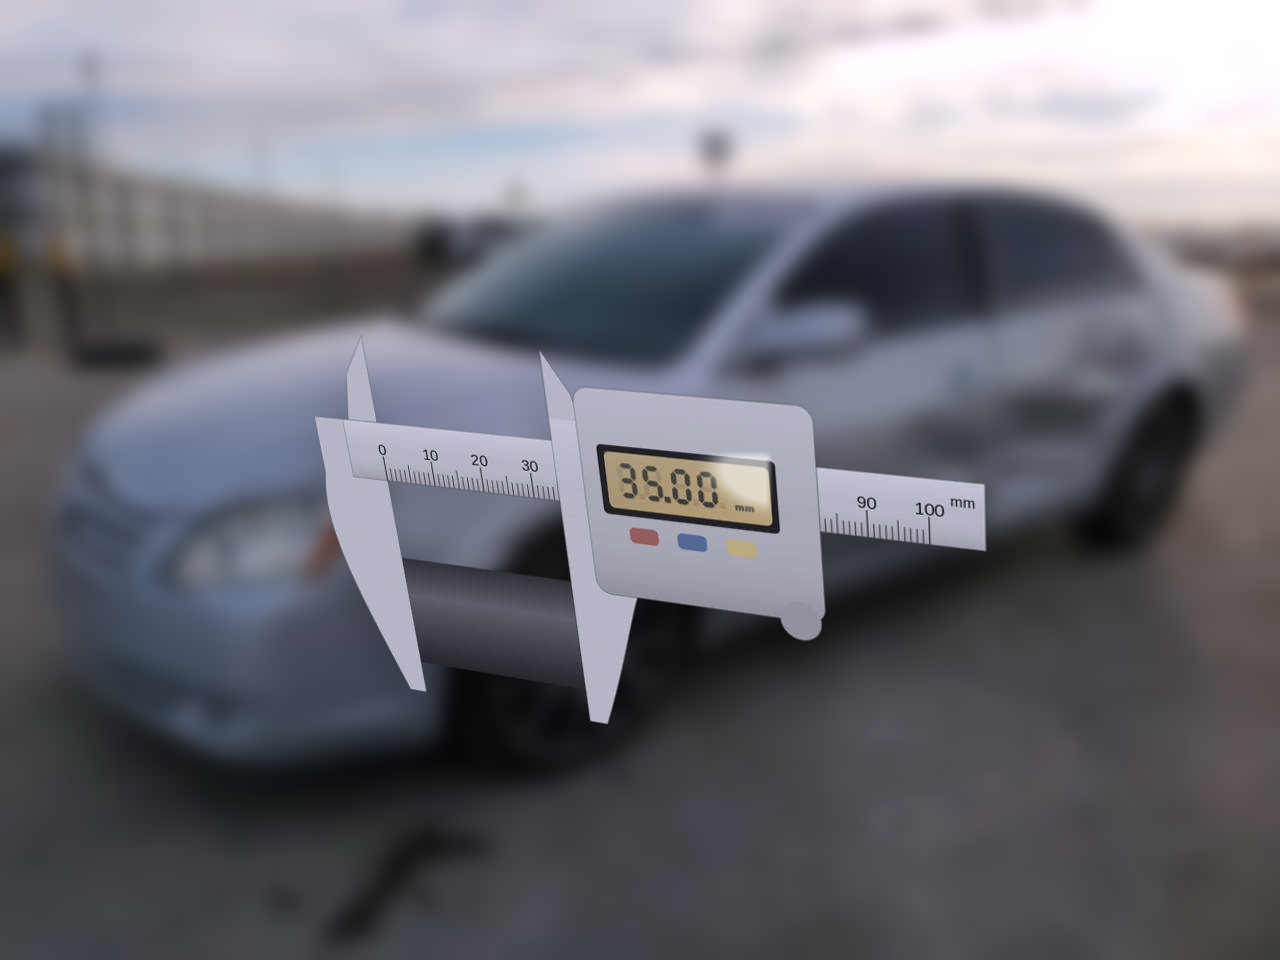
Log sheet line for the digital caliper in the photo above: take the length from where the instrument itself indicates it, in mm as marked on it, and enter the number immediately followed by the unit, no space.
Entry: 35.00mm
